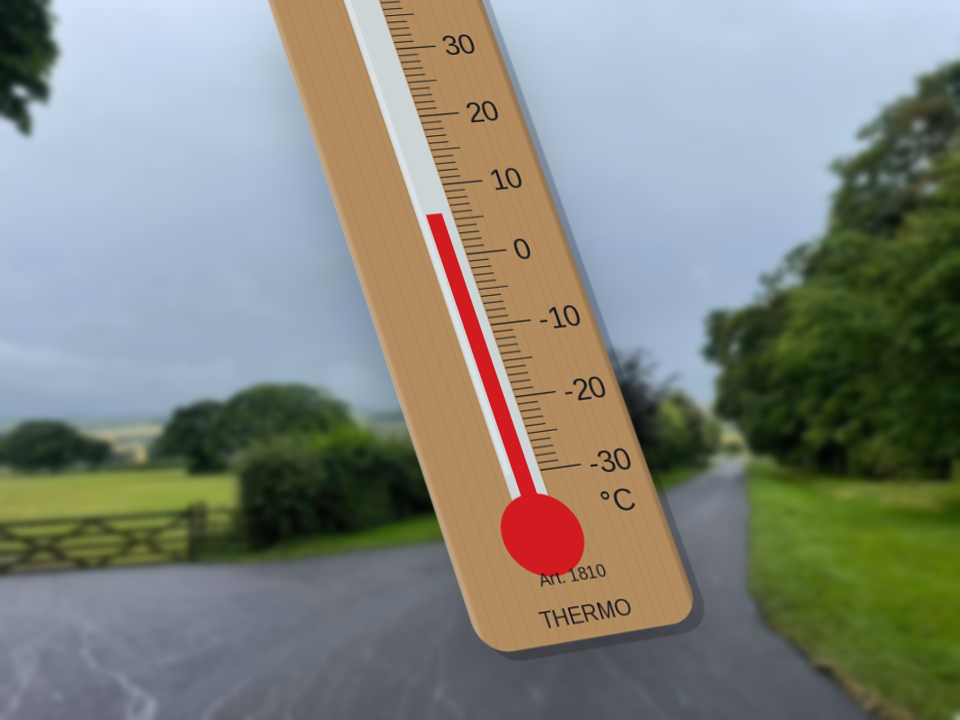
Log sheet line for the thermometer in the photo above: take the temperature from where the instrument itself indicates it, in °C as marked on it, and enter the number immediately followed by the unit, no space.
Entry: 6°C
